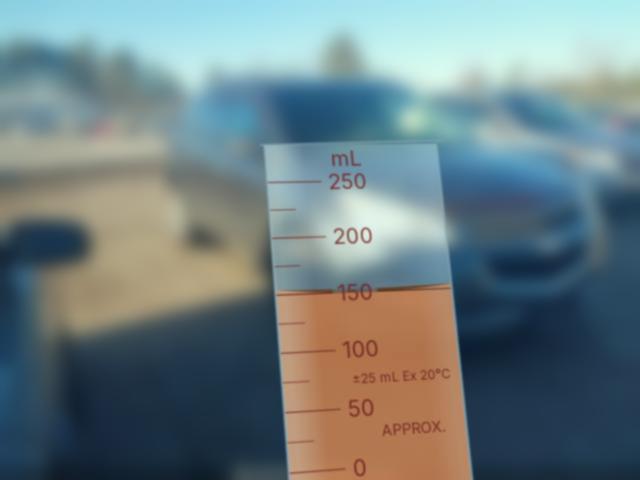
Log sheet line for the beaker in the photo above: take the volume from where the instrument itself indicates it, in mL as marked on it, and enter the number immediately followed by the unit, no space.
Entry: 150mL
